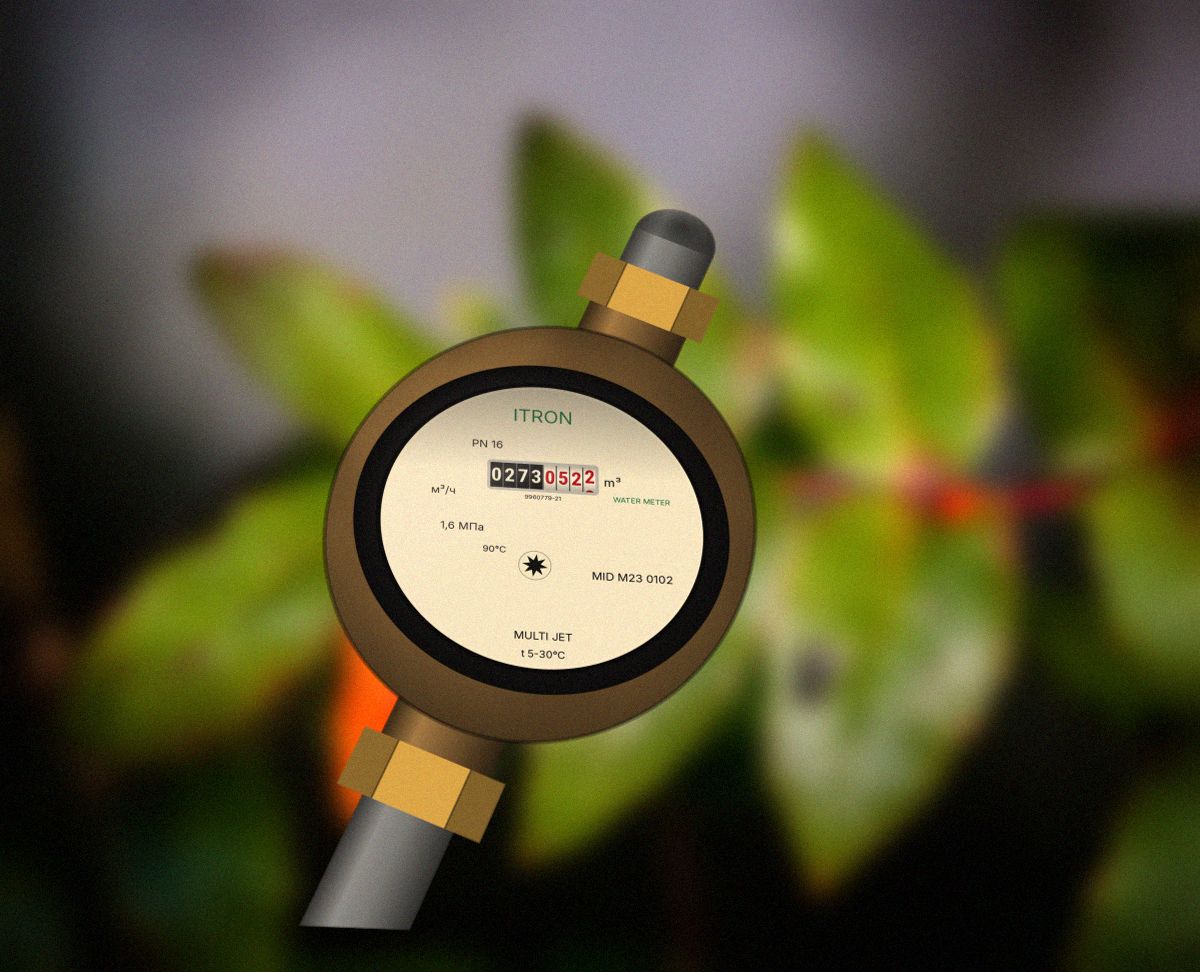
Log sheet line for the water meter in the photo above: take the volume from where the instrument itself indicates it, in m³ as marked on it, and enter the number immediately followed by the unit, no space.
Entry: 273.0522m³
